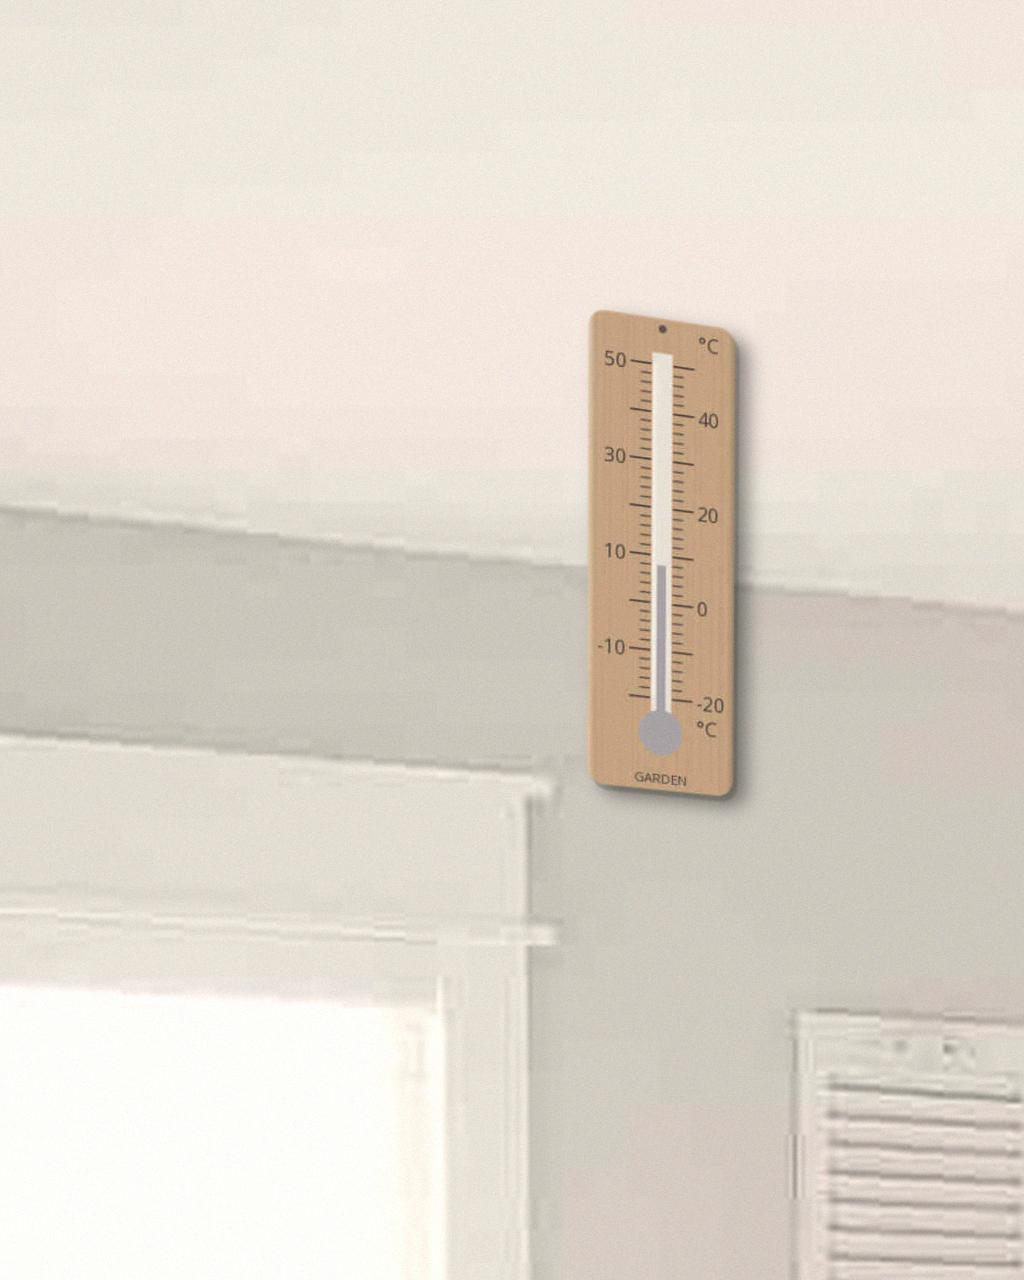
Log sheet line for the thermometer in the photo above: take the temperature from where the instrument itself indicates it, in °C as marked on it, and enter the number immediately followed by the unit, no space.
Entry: 8°C
